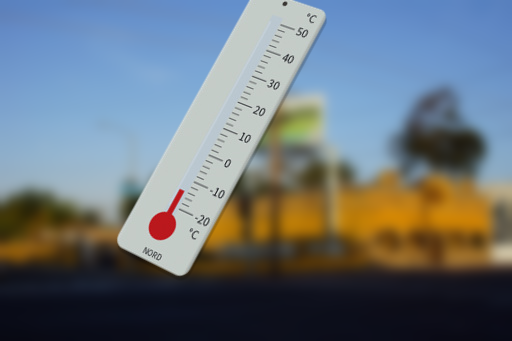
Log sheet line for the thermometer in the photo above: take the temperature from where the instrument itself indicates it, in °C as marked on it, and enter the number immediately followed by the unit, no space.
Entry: -14°C
